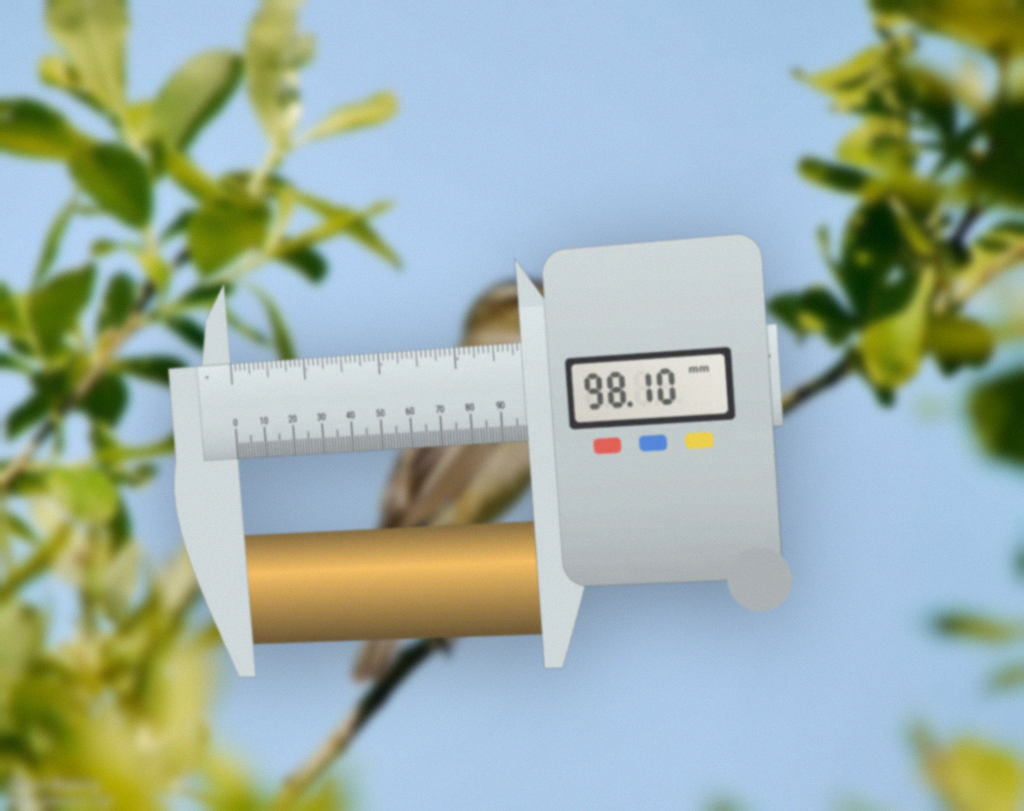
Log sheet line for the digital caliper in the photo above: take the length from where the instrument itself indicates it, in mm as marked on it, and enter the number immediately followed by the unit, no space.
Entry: 98.10mm
